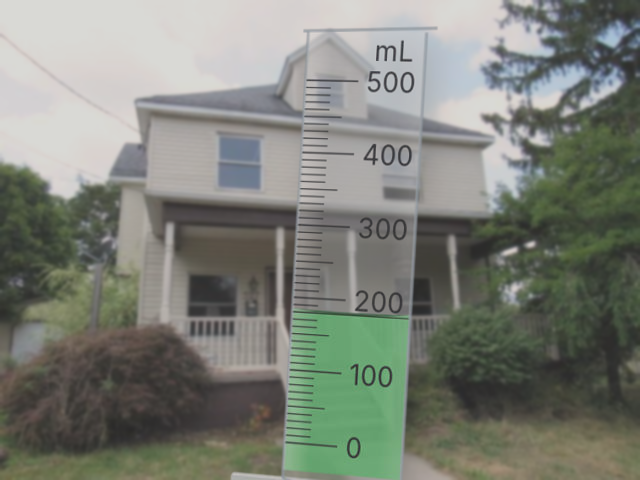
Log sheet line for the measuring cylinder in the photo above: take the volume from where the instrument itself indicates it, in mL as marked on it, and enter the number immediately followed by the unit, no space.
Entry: 180mL
